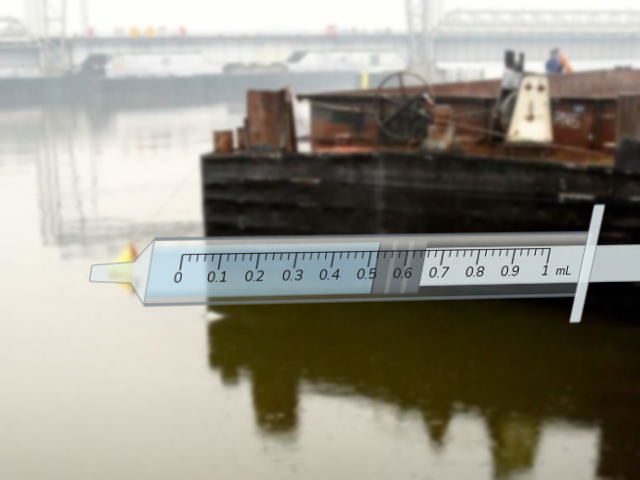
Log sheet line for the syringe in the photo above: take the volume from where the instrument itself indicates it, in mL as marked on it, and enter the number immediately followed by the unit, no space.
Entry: 0.52mL
